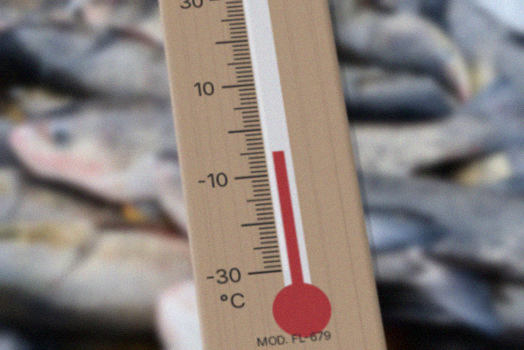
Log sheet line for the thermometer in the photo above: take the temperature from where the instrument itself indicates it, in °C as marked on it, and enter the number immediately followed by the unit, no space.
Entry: -5°C
